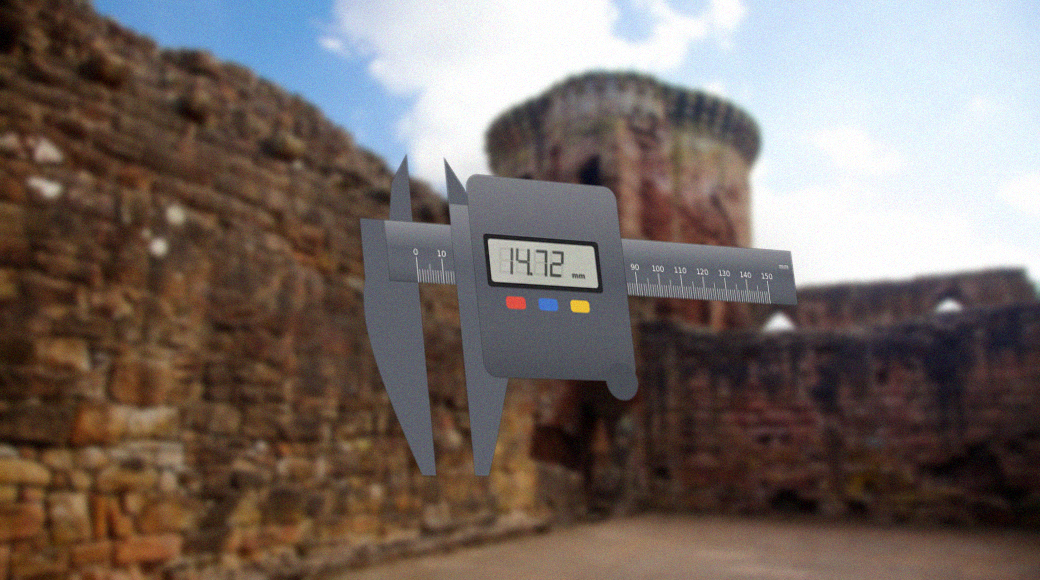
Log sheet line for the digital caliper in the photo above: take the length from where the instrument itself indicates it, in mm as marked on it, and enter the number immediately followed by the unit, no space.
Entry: 14.72mm
